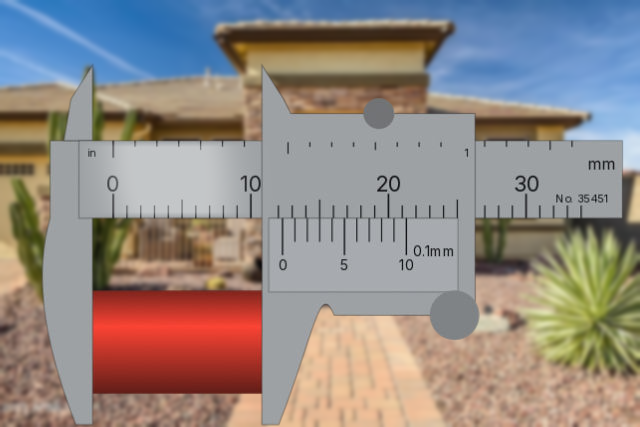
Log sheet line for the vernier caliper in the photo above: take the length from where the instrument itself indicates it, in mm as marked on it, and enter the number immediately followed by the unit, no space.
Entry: 12.3mm
